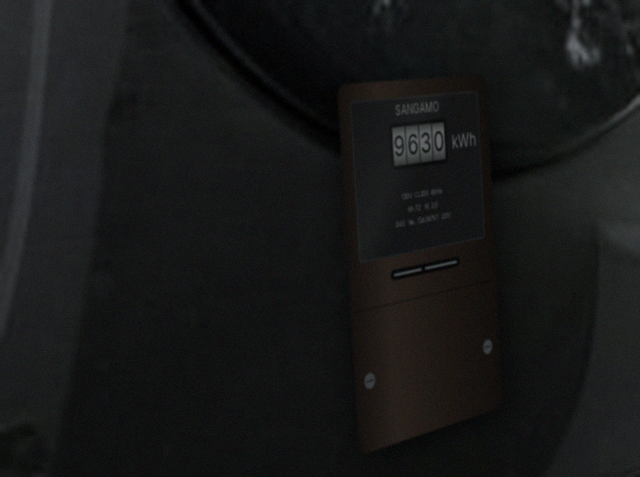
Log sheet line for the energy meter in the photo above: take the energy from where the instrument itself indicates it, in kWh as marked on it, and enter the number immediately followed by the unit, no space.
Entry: 9630kWh
